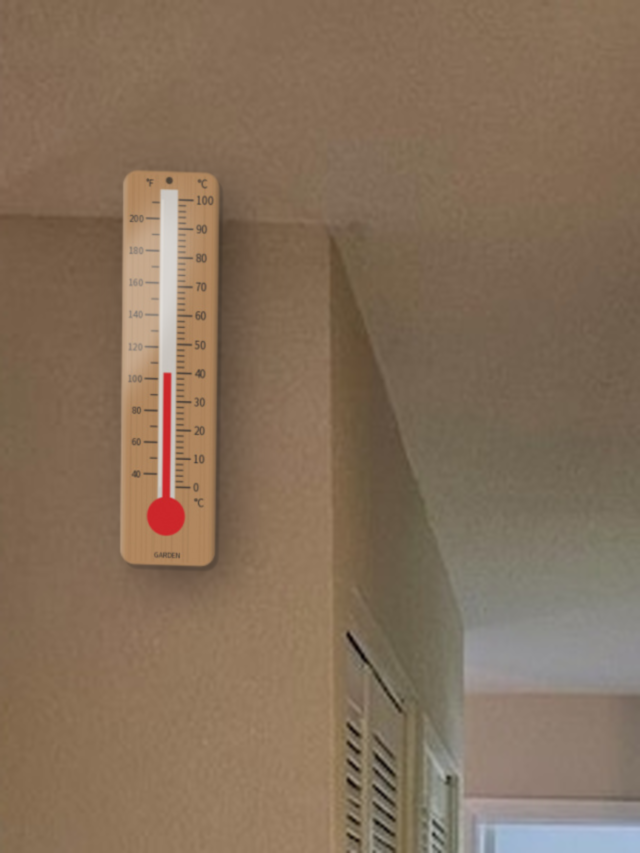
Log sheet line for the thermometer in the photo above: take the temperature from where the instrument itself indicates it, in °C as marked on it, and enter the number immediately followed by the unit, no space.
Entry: 40°C
